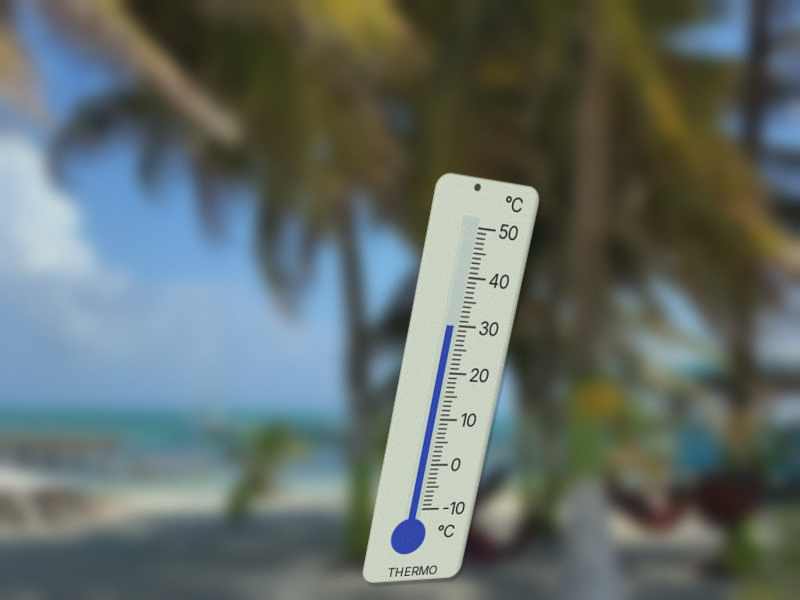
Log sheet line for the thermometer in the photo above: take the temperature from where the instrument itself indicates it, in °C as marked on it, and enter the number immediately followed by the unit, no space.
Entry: 30°C
